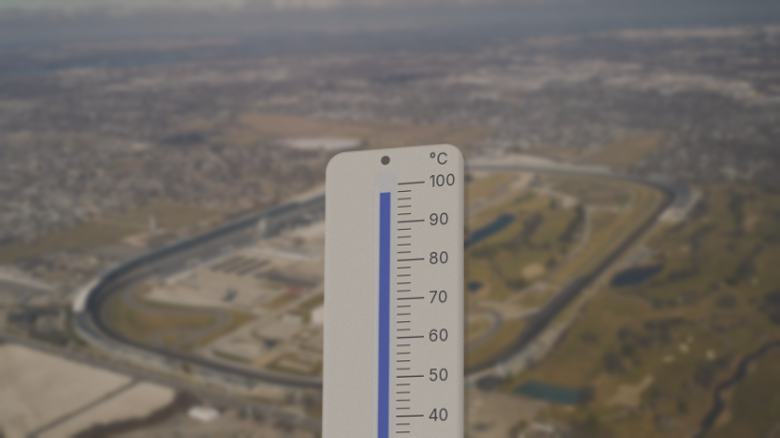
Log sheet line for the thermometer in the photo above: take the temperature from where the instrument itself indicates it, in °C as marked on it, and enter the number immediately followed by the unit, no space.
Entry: 98°C
